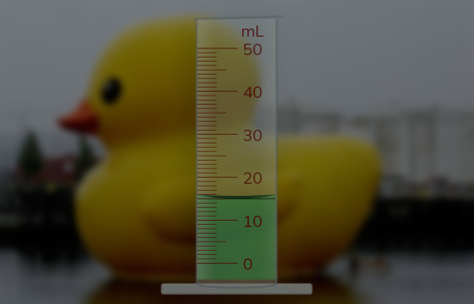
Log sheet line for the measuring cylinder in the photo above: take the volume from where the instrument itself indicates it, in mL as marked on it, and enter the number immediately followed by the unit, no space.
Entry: 15mL
